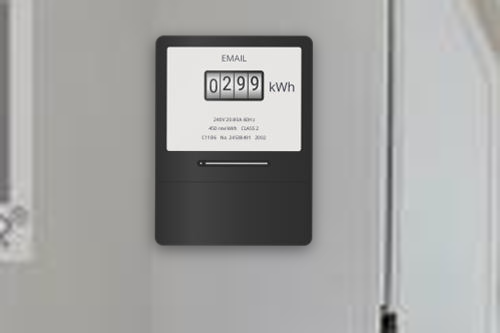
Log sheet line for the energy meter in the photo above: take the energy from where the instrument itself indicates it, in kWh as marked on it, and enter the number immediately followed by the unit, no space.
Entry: 299kWh
